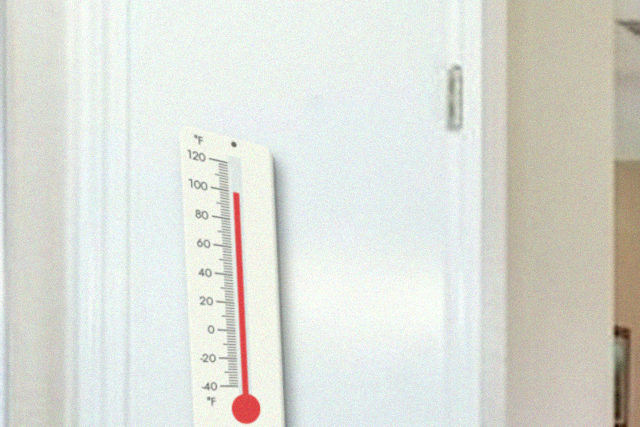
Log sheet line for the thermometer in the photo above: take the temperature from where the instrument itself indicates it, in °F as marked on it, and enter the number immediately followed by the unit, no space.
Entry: 100°F
